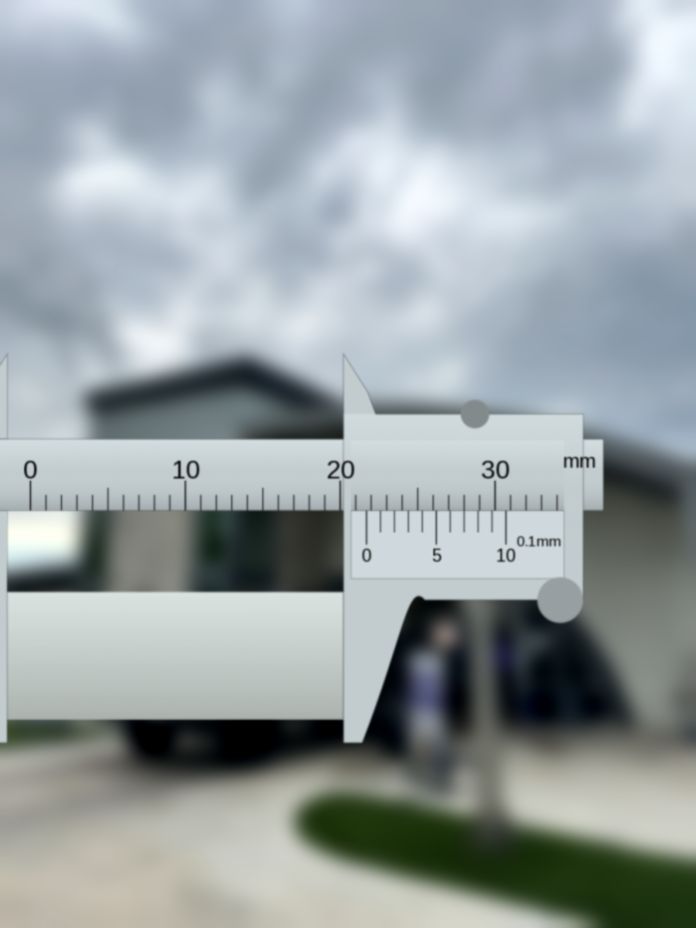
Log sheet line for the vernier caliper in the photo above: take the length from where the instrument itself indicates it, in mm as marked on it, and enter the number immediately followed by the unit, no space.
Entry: 21.7mm
